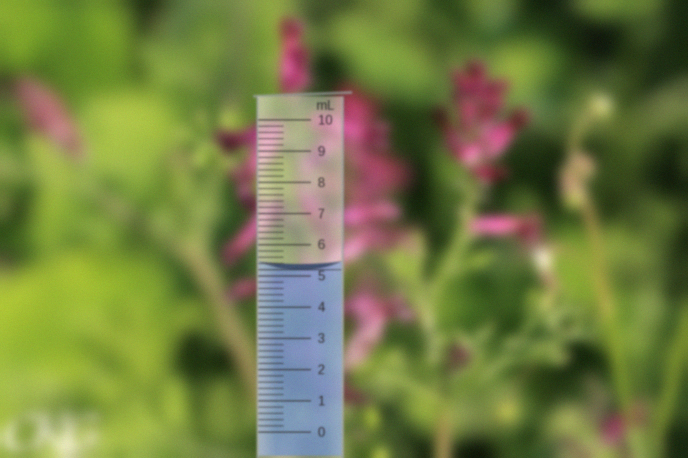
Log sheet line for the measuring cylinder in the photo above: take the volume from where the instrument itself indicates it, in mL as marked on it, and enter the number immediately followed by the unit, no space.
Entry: 5.2mL
